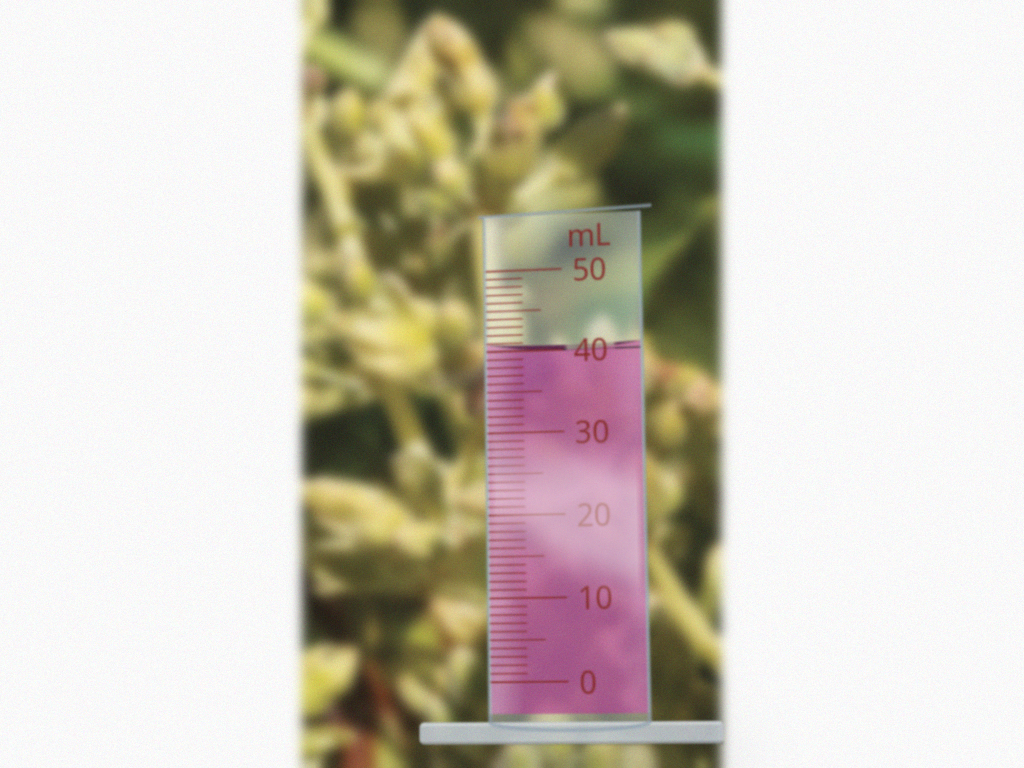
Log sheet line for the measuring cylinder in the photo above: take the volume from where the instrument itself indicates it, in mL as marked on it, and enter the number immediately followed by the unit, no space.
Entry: 40mL
